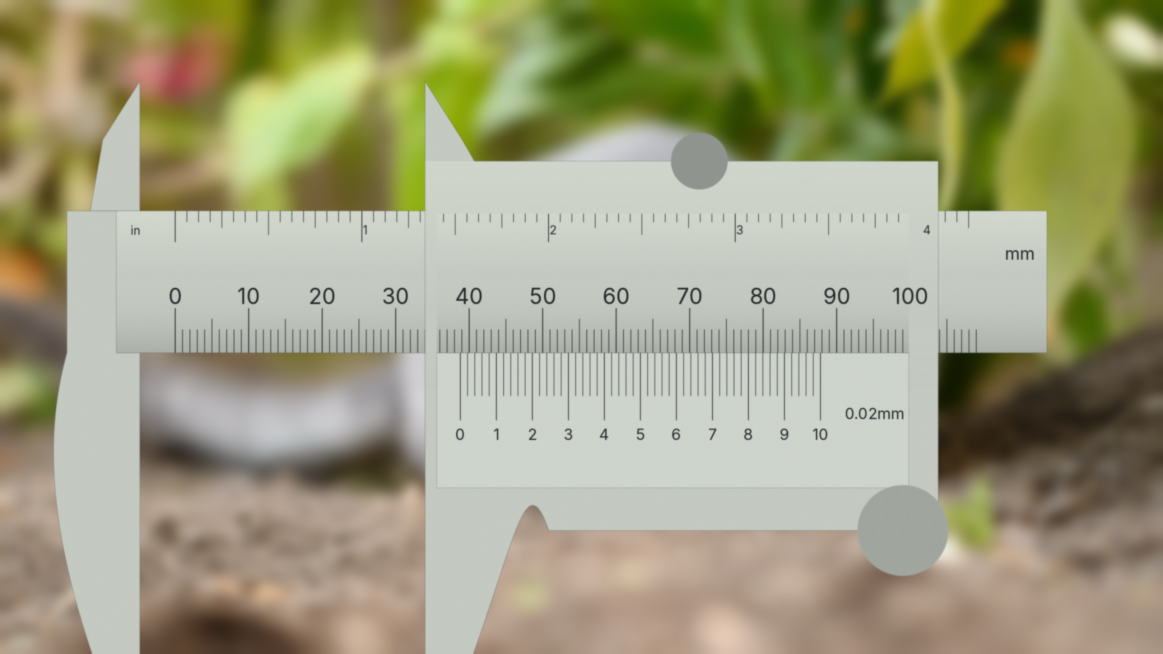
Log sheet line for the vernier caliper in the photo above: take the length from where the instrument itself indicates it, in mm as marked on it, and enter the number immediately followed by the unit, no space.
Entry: 38.8mm
